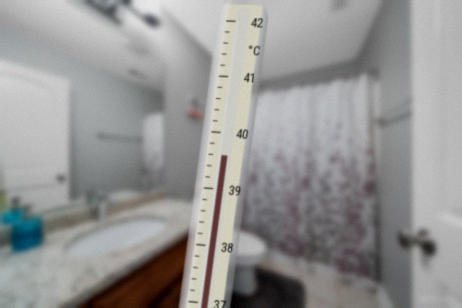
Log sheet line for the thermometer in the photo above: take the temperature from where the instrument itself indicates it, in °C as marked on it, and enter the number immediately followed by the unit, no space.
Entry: 39.6°C
